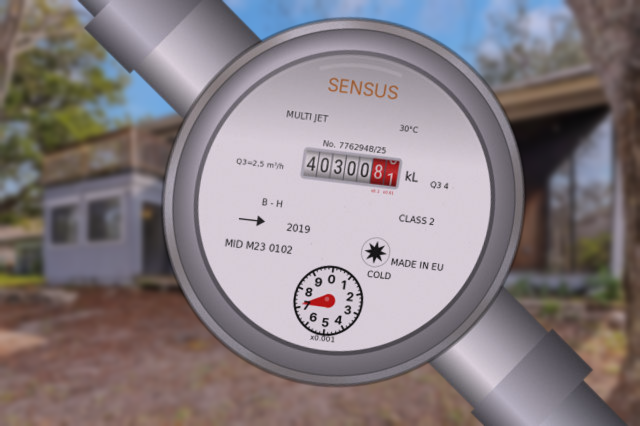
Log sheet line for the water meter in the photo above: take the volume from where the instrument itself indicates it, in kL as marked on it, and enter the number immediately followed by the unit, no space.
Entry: 40300.807kL
